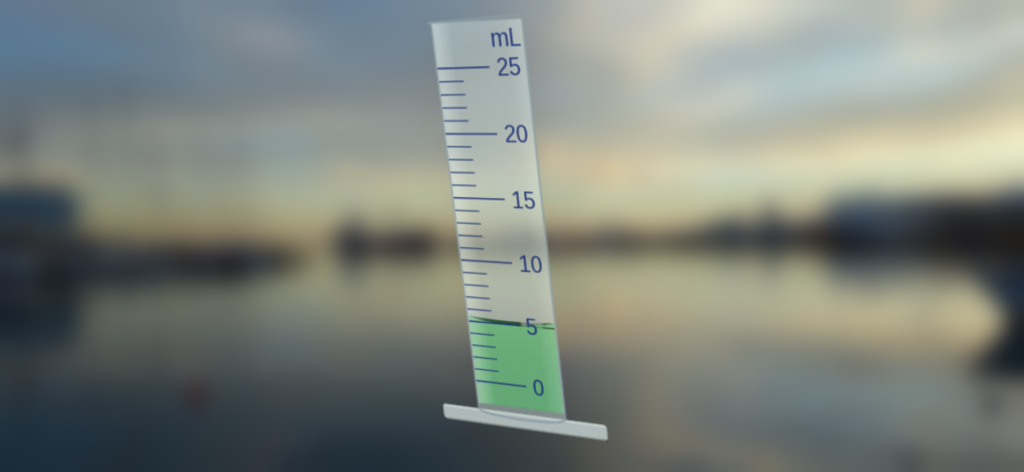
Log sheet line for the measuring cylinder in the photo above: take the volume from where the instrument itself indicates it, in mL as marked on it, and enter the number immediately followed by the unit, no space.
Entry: 5mL
